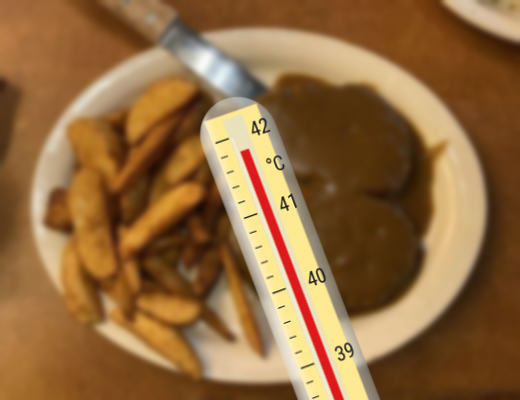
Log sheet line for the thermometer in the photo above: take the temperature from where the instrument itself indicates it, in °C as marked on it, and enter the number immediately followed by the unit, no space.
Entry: 41.8°C
